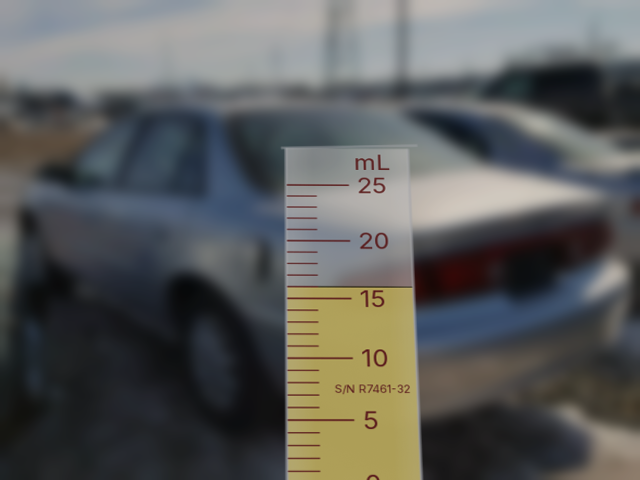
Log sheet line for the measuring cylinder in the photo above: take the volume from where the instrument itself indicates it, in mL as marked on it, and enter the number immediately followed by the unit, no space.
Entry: 16mL
